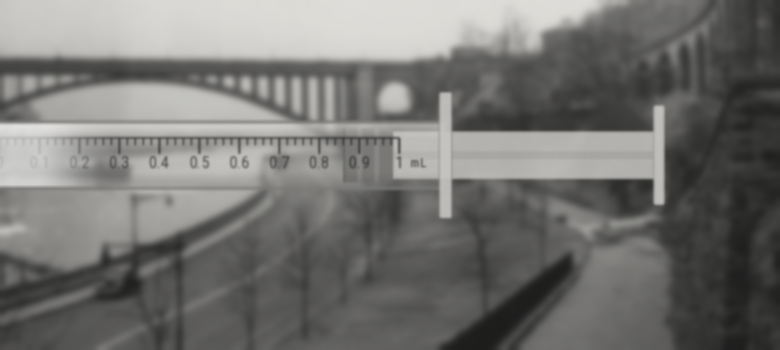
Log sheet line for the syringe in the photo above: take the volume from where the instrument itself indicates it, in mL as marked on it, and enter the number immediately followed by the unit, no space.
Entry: 0.86mL
